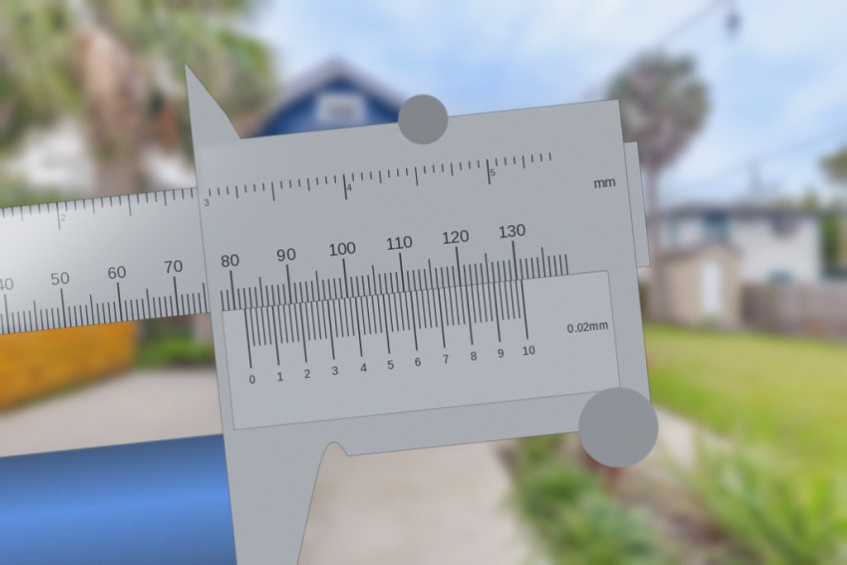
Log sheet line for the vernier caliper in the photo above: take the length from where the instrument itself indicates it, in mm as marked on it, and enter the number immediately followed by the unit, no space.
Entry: 81.8mm
